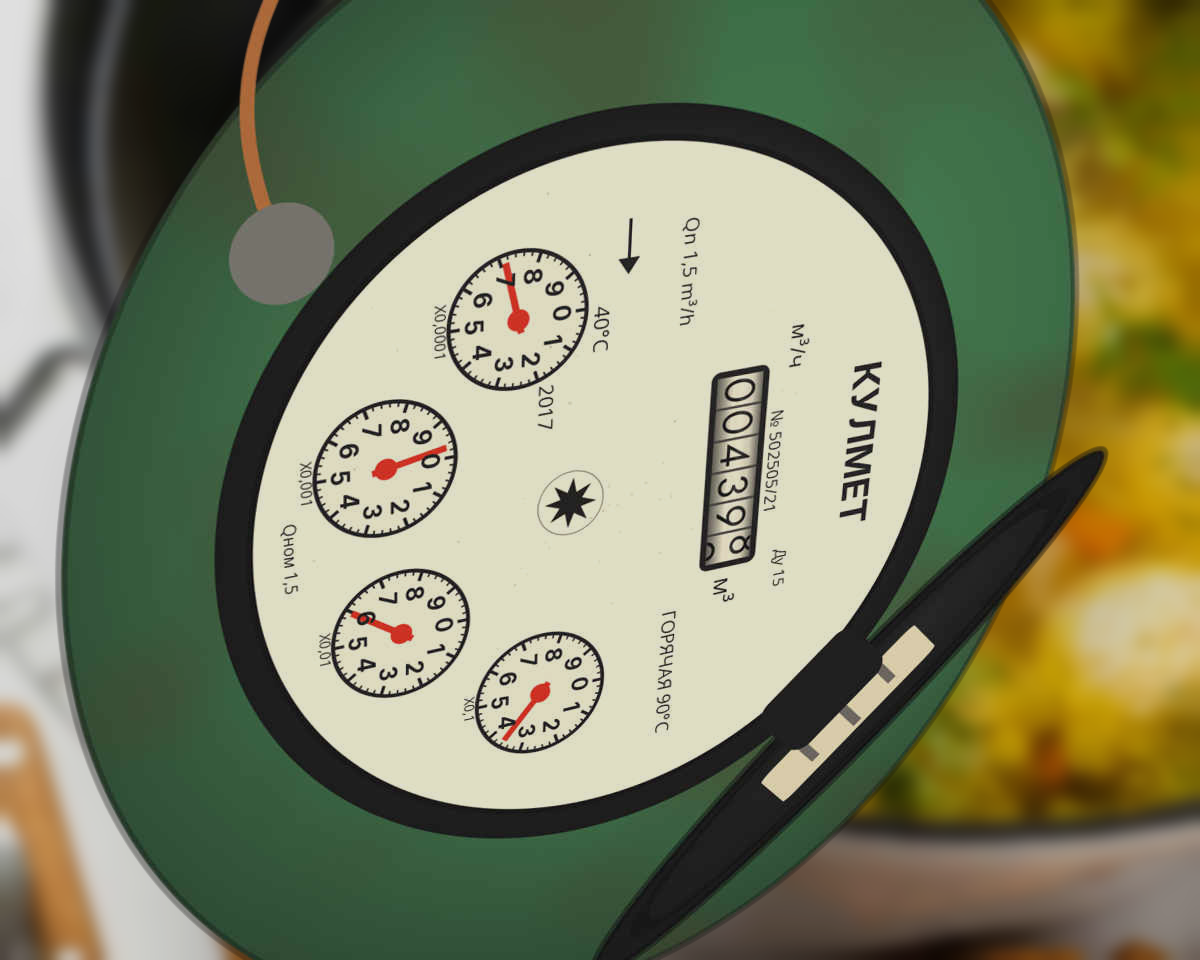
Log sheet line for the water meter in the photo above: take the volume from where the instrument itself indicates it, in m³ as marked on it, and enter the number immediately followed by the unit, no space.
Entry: 4398.3597m³
